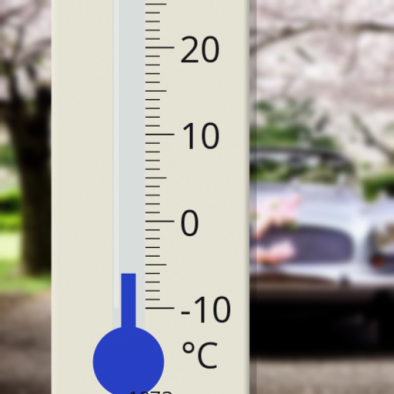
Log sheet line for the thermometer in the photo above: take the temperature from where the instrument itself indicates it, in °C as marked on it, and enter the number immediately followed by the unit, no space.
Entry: -6°C
